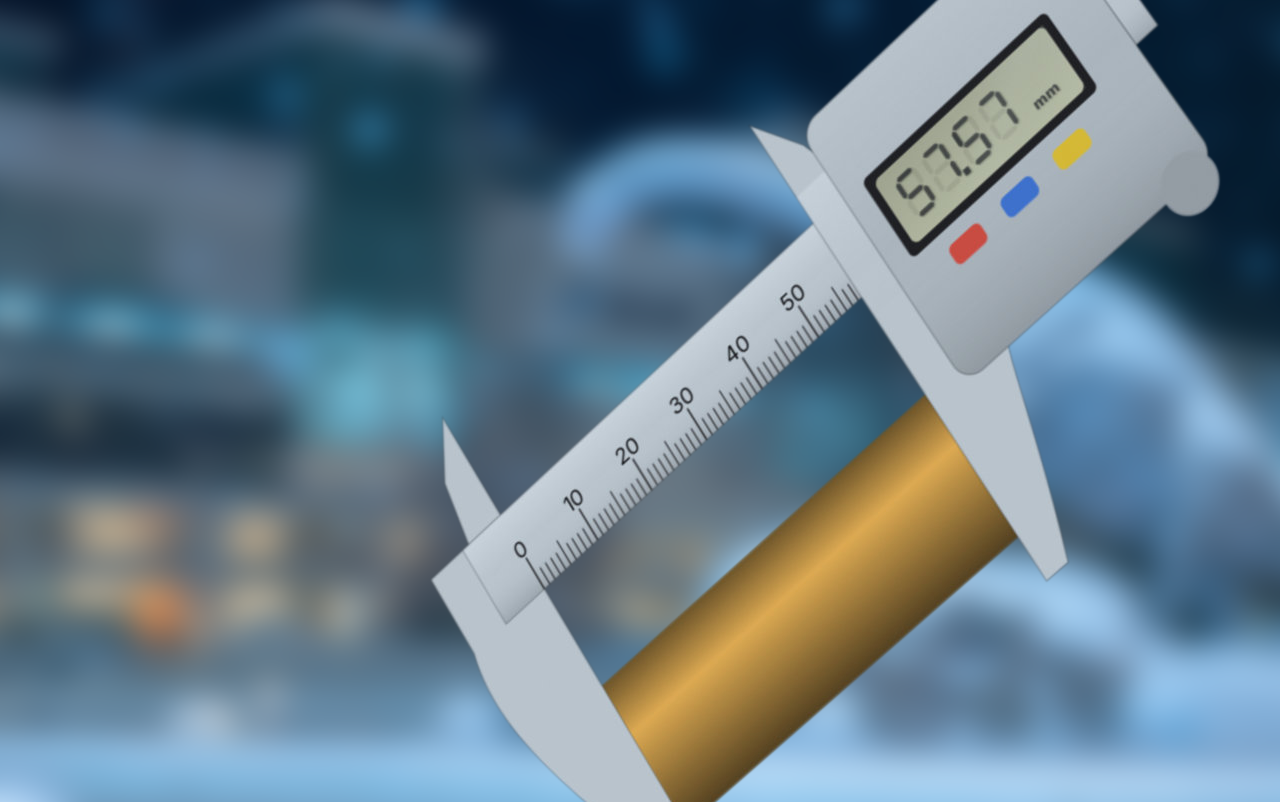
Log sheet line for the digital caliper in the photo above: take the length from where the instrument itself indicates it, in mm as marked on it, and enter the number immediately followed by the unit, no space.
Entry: 57.57mm
